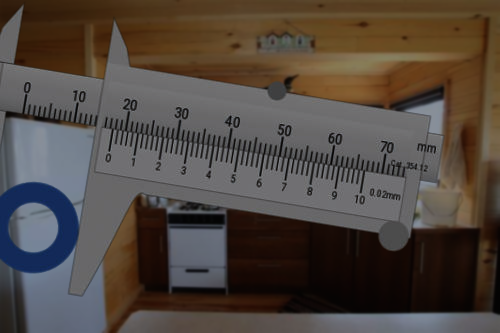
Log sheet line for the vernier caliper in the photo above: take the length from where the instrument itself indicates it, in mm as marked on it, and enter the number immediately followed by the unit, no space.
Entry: 17.5mm
